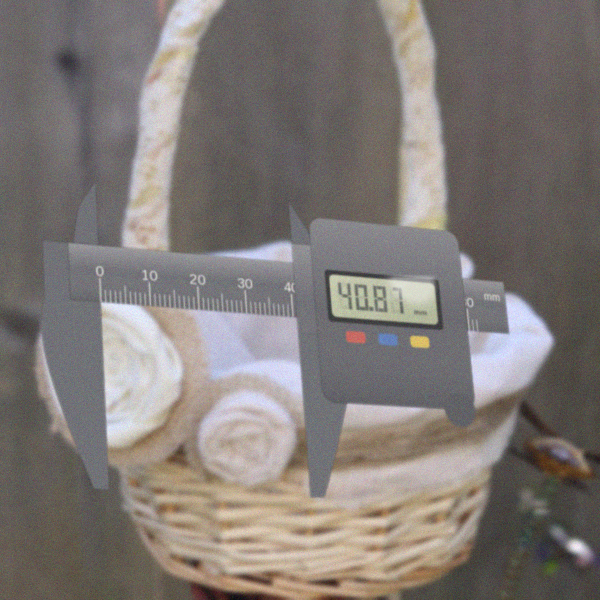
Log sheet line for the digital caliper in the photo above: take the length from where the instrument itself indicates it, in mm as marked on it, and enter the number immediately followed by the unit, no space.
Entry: 40.87mm
